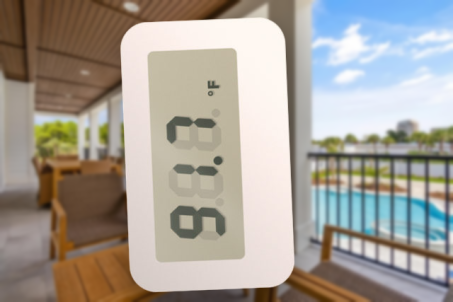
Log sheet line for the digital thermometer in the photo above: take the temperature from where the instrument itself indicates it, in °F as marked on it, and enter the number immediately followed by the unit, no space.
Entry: 91.7°F
